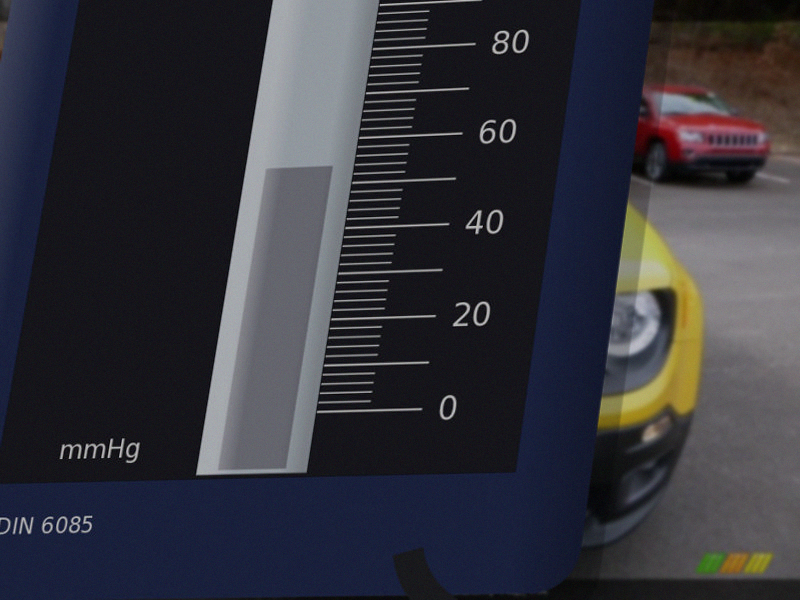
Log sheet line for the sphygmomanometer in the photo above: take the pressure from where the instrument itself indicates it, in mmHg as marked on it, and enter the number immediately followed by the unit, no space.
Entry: 54mmHg
